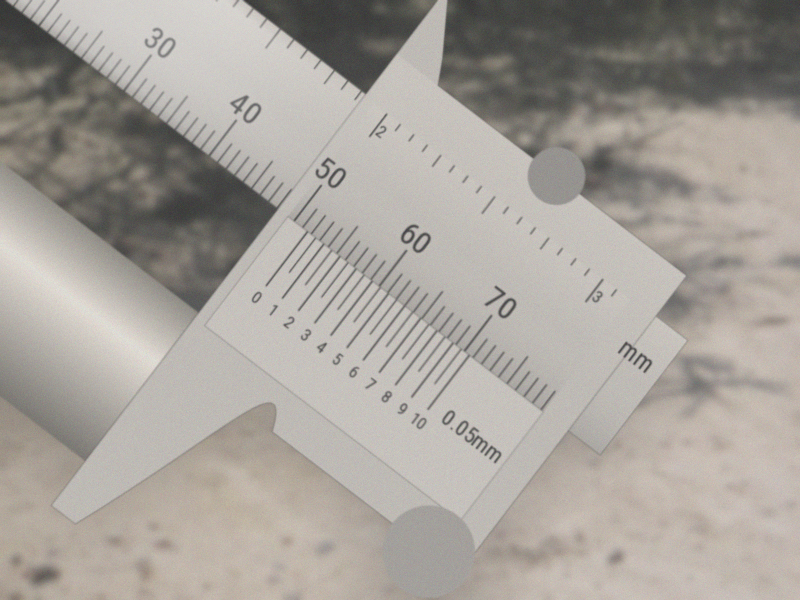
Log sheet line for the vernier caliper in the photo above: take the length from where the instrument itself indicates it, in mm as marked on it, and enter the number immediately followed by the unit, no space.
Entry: 51.6mm
